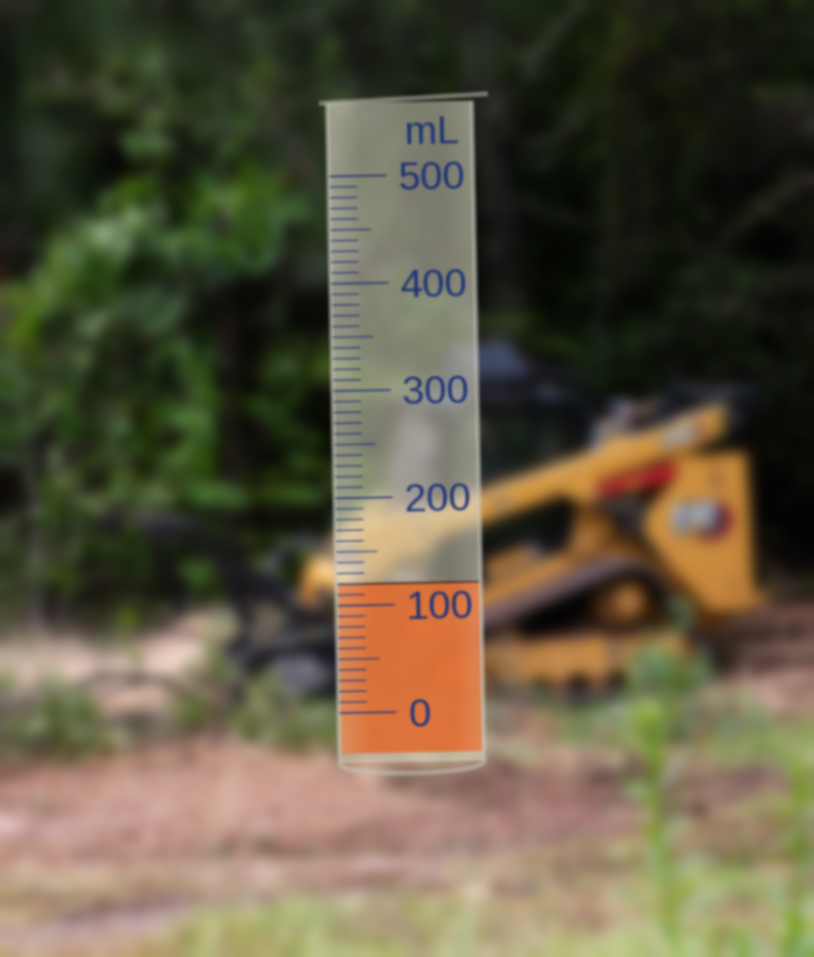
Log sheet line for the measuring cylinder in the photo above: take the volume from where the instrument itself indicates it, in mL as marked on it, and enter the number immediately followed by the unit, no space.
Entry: 120mL
